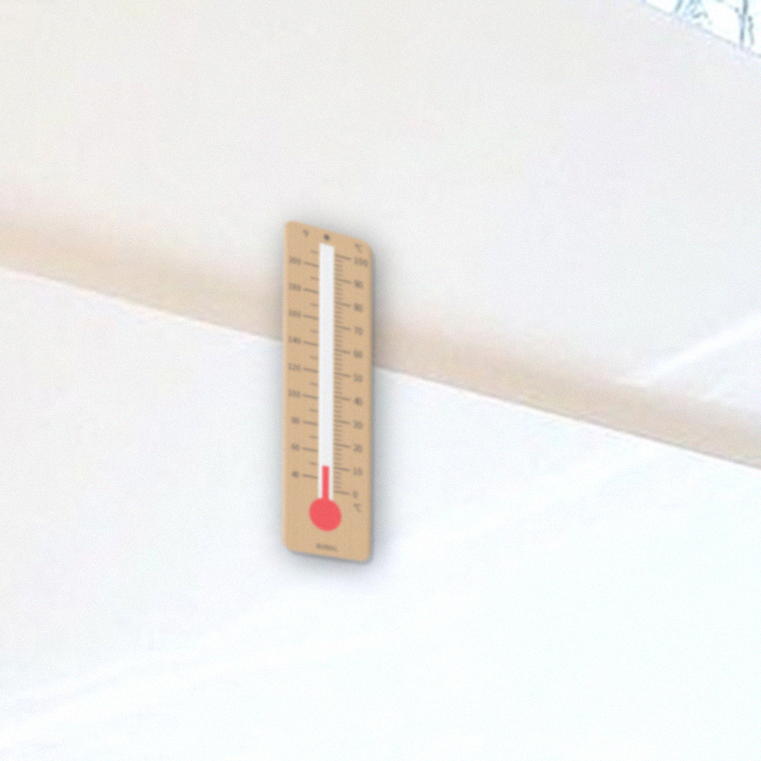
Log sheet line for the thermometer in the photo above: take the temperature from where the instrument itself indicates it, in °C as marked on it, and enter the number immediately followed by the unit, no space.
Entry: 10°C
